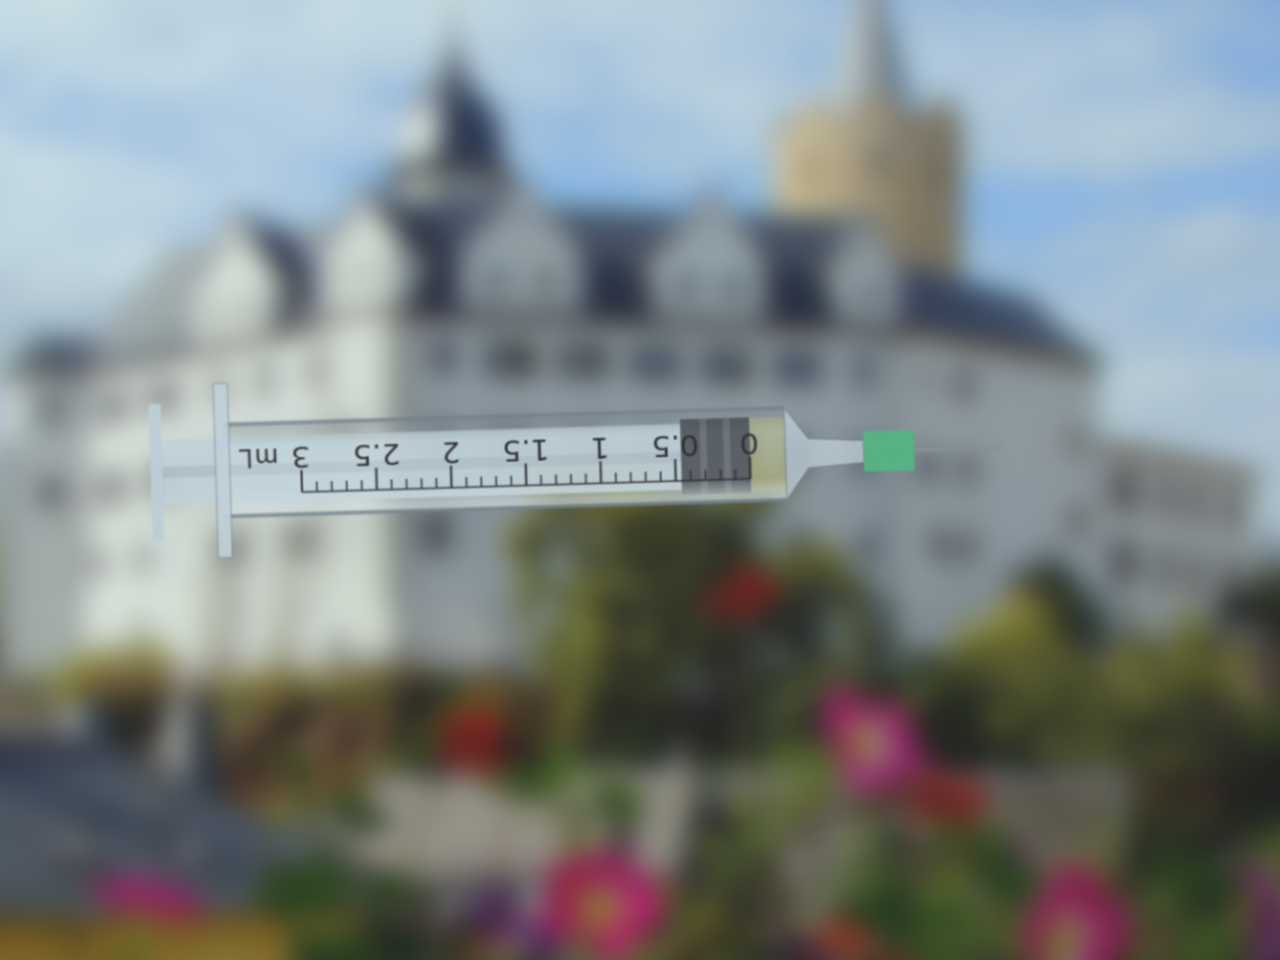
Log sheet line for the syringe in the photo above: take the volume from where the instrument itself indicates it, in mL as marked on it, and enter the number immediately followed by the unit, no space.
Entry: 0mL
